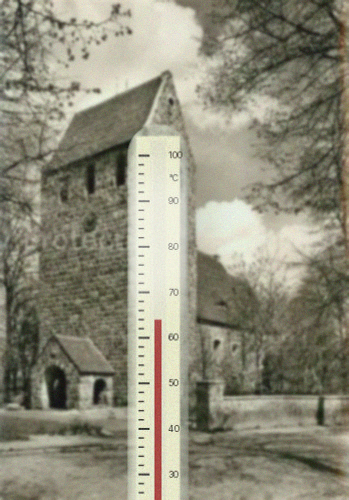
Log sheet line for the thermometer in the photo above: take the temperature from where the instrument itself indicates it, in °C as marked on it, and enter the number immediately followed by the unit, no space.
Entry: 64°C
